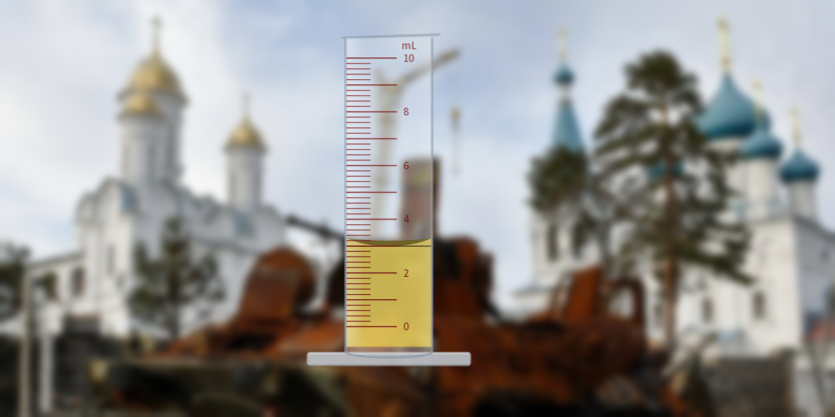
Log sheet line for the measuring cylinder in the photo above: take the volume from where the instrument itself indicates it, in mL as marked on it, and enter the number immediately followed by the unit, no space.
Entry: 3mL
